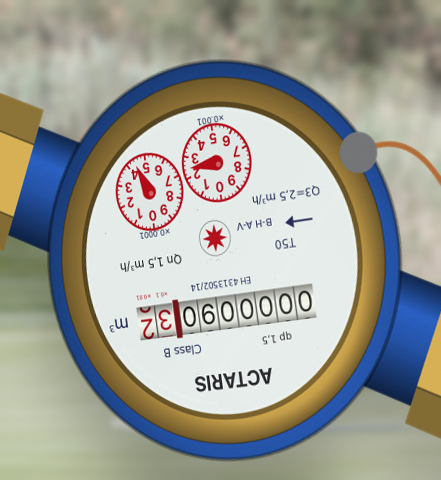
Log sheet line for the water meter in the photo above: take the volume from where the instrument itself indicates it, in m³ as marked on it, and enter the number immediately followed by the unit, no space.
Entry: 90.3224m³
